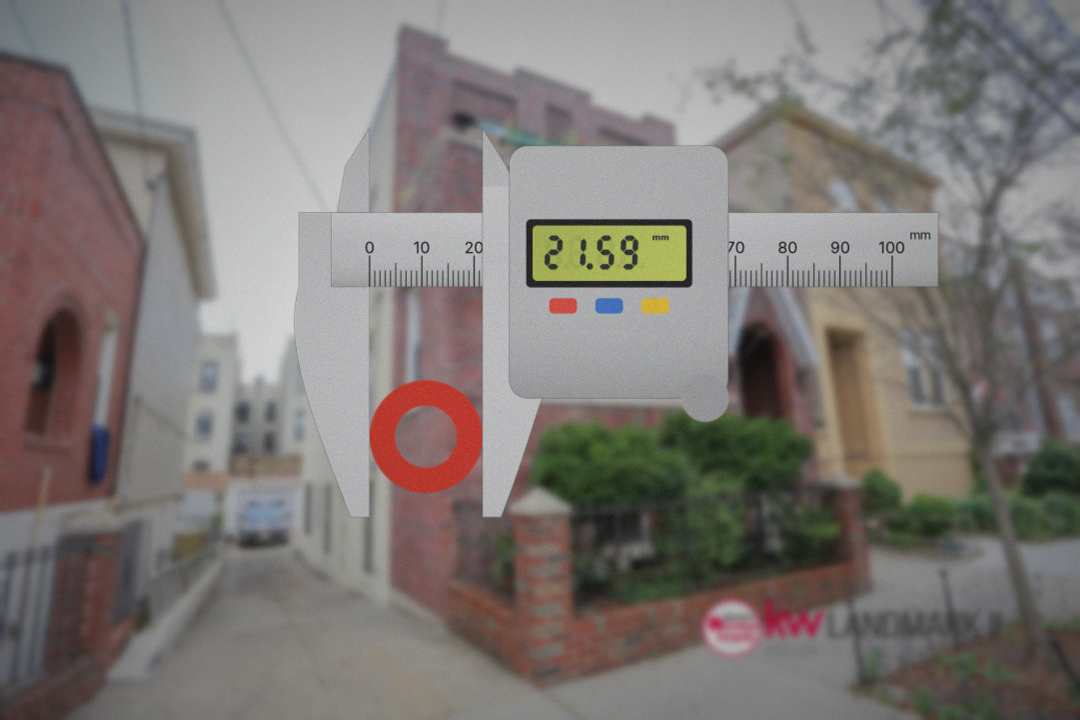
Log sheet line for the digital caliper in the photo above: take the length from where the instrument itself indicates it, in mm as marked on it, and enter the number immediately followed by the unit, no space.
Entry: 21.59mm
